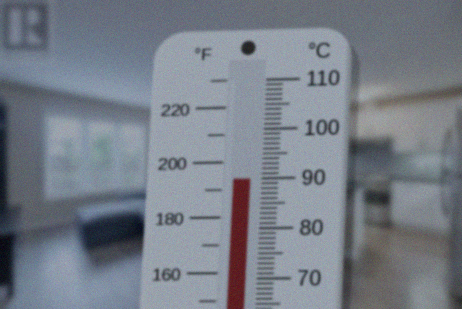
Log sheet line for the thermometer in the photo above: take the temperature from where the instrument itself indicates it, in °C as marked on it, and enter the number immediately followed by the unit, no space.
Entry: 90°C
